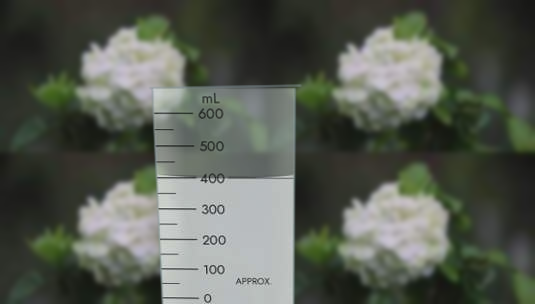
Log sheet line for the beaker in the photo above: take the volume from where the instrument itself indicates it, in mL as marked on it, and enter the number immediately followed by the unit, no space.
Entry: 400mL
